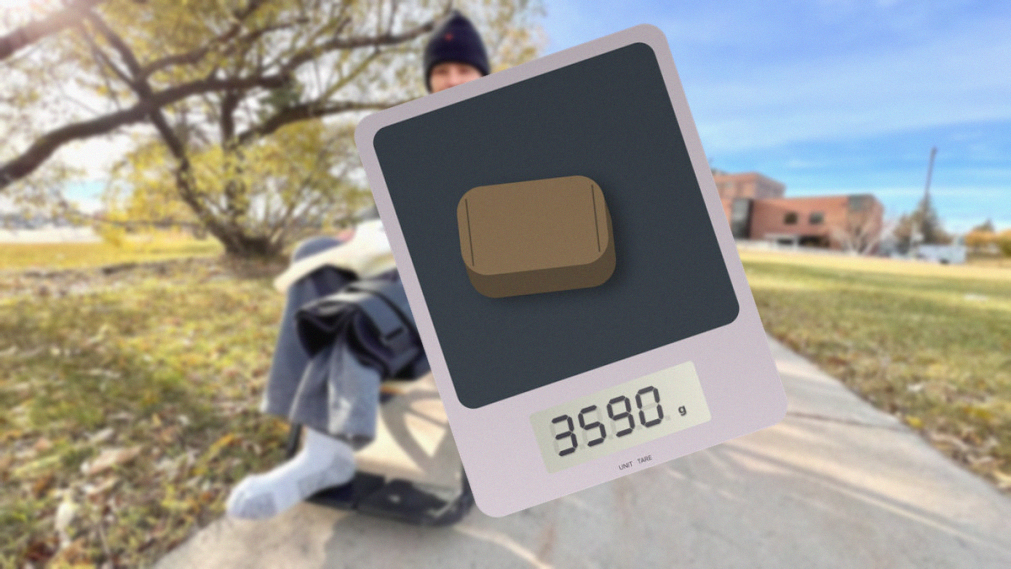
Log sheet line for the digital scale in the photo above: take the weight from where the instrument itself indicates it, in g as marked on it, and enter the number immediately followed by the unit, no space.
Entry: 3590g
